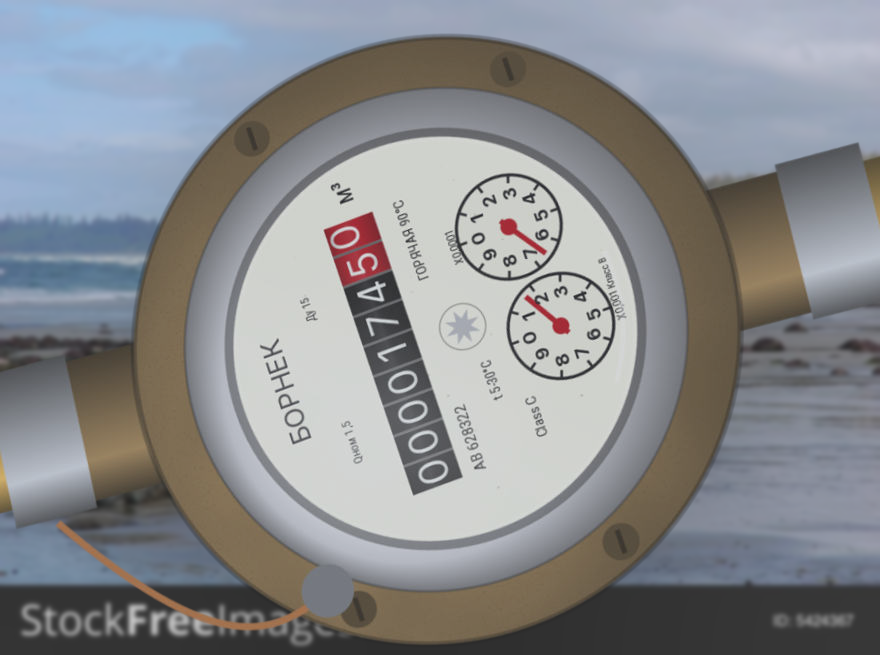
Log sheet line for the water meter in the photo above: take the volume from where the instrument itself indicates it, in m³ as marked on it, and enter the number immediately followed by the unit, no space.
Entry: 174.5016m³
